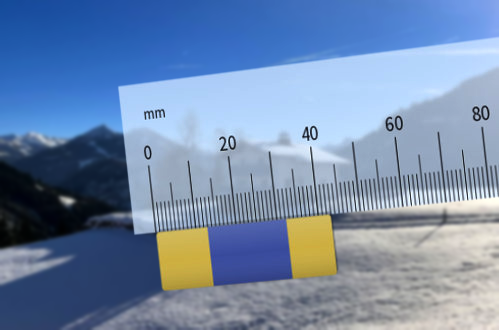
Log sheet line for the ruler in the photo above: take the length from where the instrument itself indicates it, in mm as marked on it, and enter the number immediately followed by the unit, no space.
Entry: 43mm
